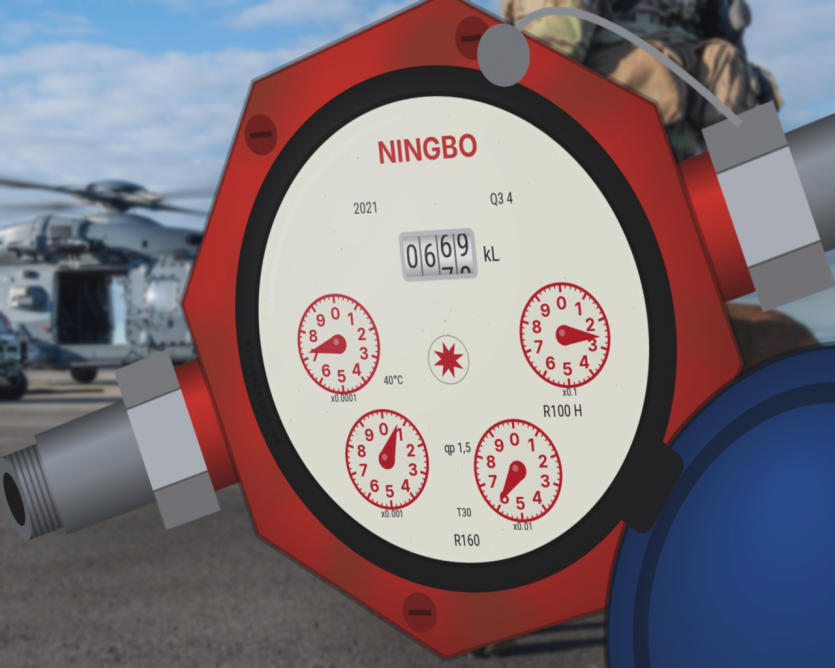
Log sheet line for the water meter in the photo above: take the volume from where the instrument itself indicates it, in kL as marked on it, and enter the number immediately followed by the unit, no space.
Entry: 669.2607kL
